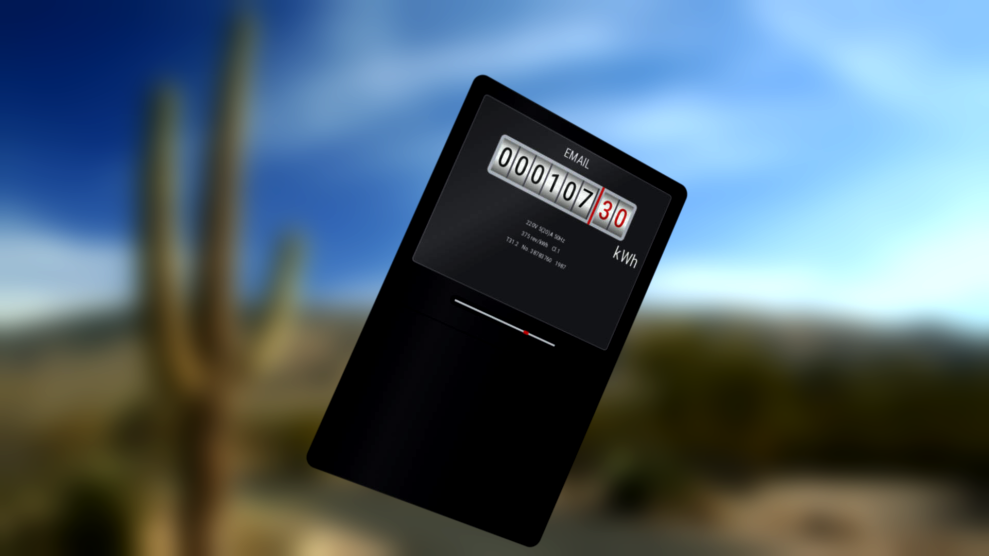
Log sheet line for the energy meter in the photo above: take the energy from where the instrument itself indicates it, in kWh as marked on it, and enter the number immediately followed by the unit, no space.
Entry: 107.30kWh
